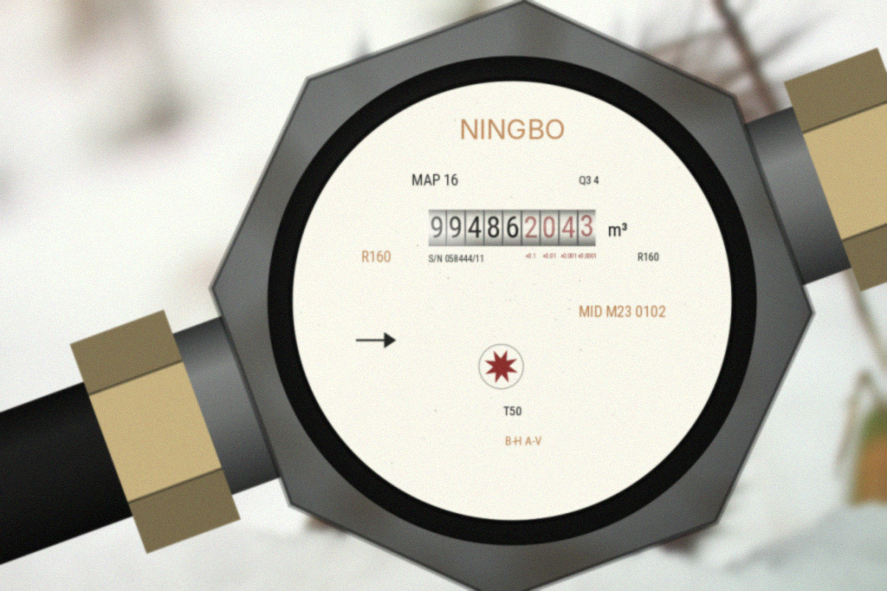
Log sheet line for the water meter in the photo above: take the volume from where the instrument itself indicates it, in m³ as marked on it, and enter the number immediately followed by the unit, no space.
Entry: 99486.2043m³
